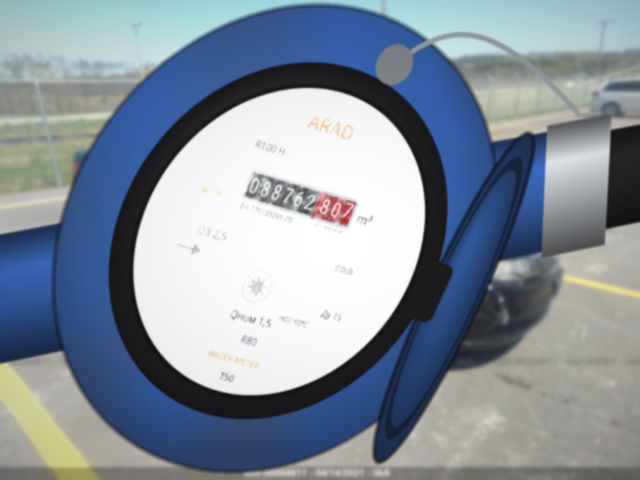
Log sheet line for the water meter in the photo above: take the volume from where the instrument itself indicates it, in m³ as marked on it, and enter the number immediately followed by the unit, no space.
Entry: 88762.807m³
